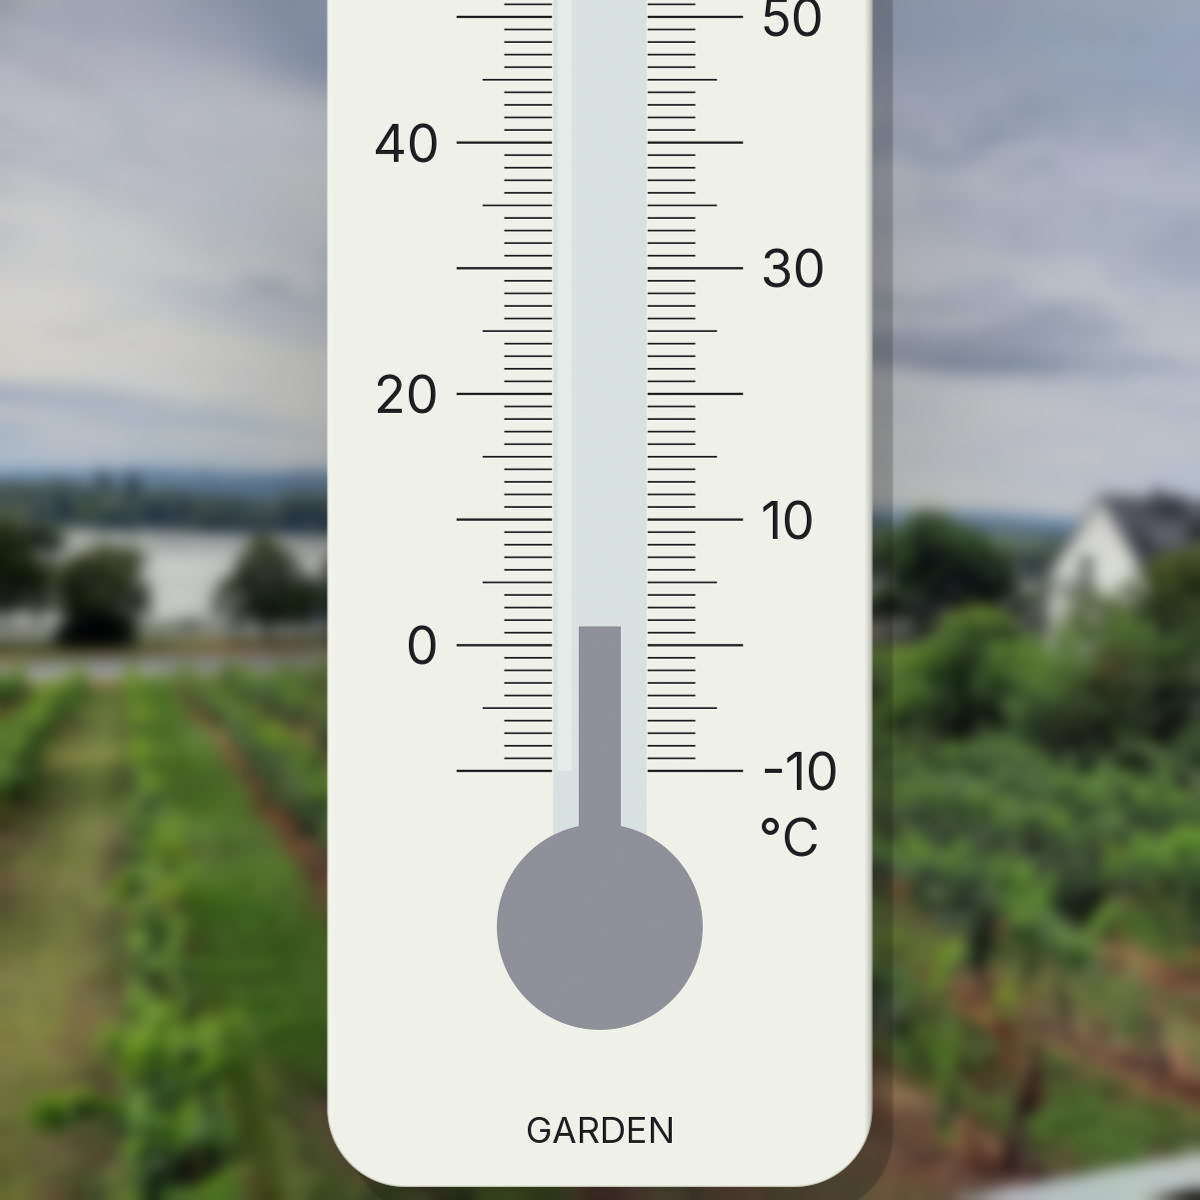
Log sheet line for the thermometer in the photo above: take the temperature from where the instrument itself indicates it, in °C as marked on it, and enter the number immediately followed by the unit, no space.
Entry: 1.5°C
